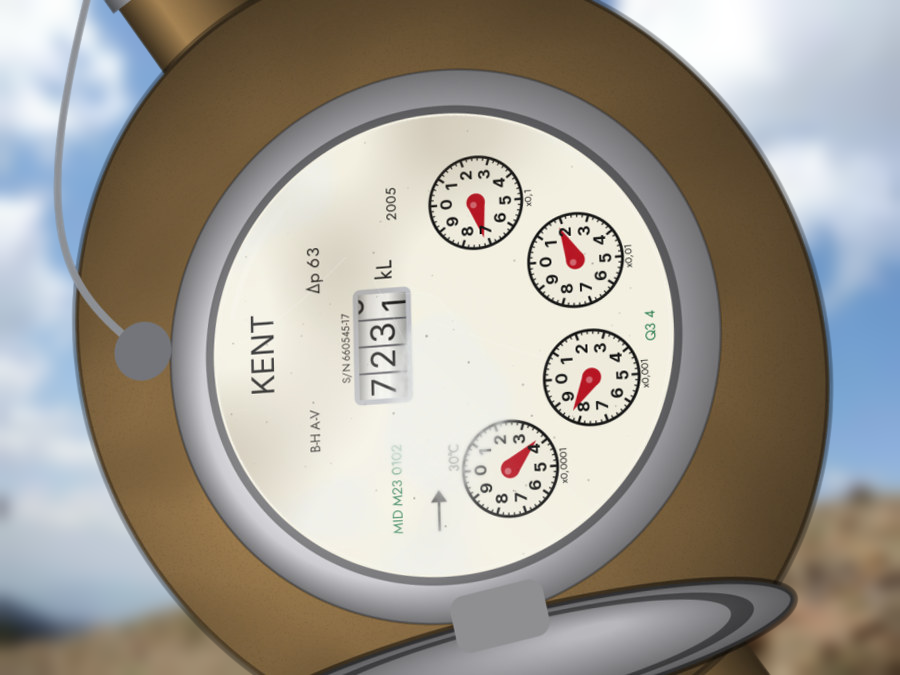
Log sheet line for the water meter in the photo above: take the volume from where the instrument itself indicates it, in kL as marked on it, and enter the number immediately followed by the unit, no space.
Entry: 7230.7183kL
